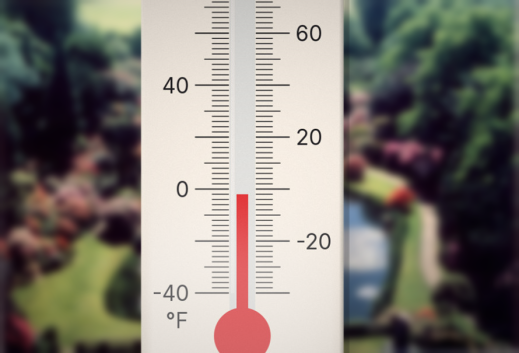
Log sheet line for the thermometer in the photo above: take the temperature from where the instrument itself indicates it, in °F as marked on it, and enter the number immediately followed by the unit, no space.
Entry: -2°F
